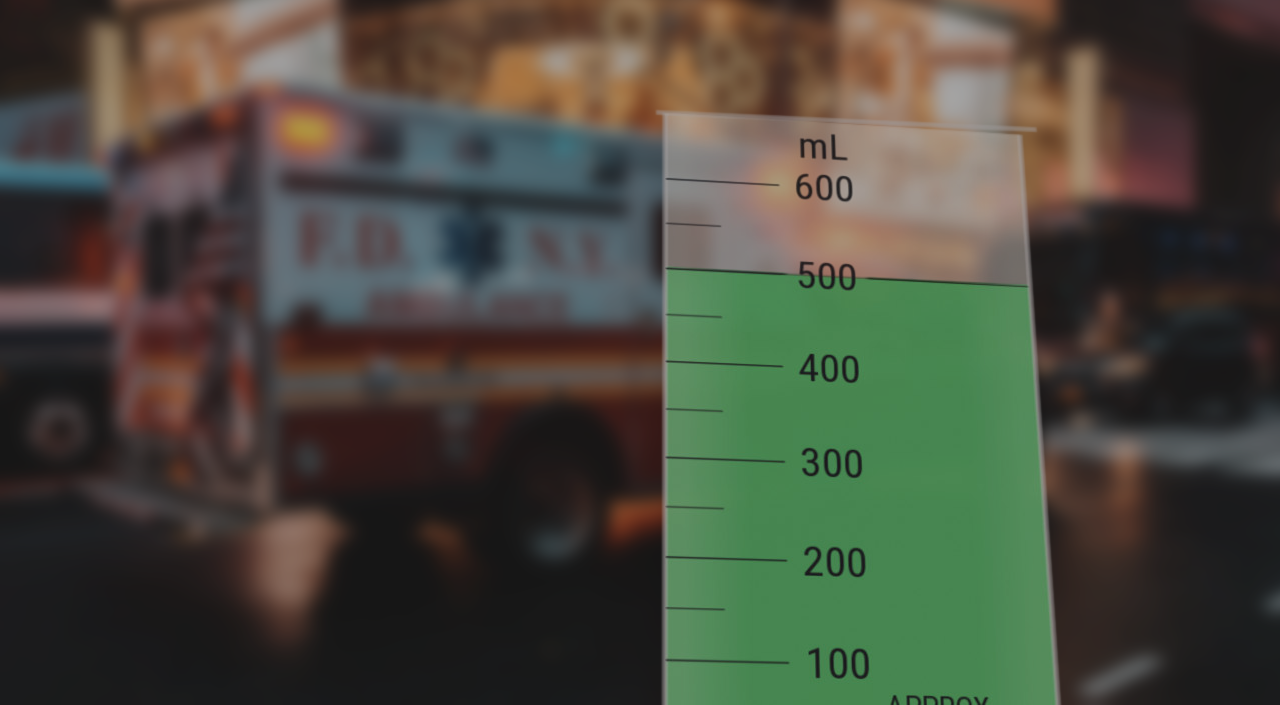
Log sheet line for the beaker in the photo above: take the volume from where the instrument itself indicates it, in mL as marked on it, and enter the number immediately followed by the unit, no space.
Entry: 500mL
